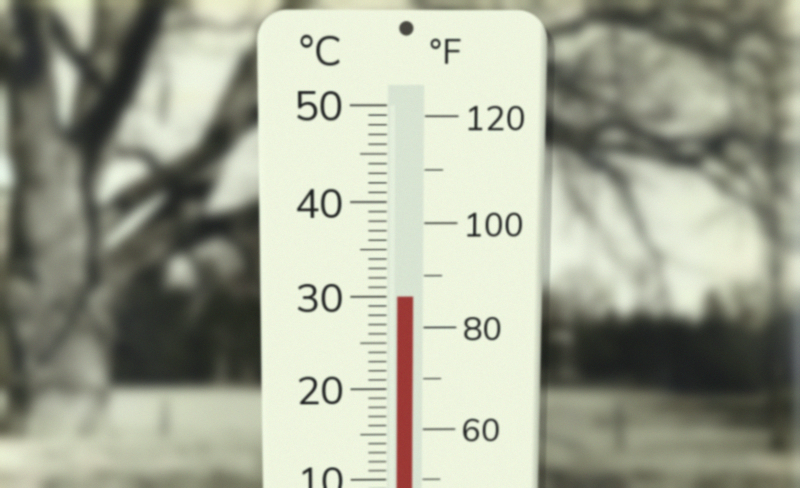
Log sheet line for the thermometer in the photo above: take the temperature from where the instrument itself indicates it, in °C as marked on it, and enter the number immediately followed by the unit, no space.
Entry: 30°C
